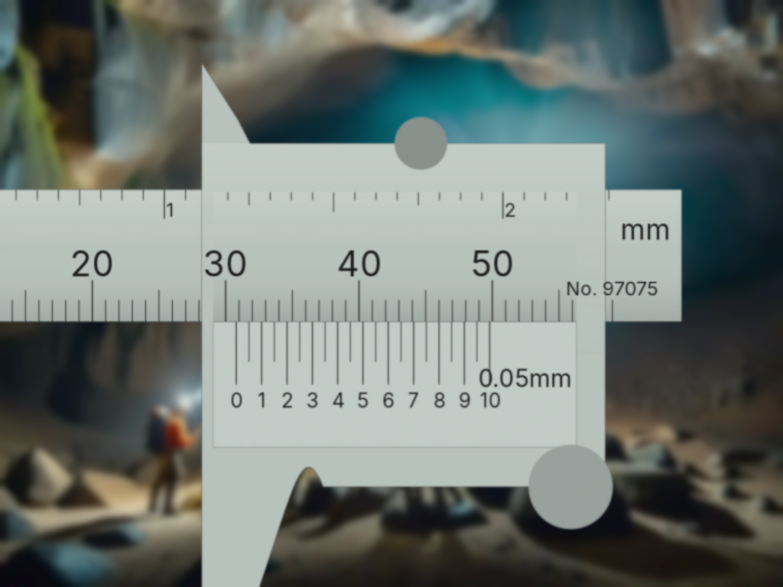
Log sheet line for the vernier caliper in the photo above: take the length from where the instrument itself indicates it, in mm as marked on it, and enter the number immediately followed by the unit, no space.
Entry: 30.8mm
